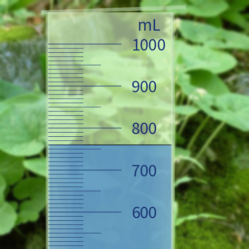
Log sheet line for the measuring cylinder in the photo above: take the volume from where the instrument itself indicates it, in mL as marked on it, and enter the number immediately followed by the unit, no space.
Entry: 760mL
